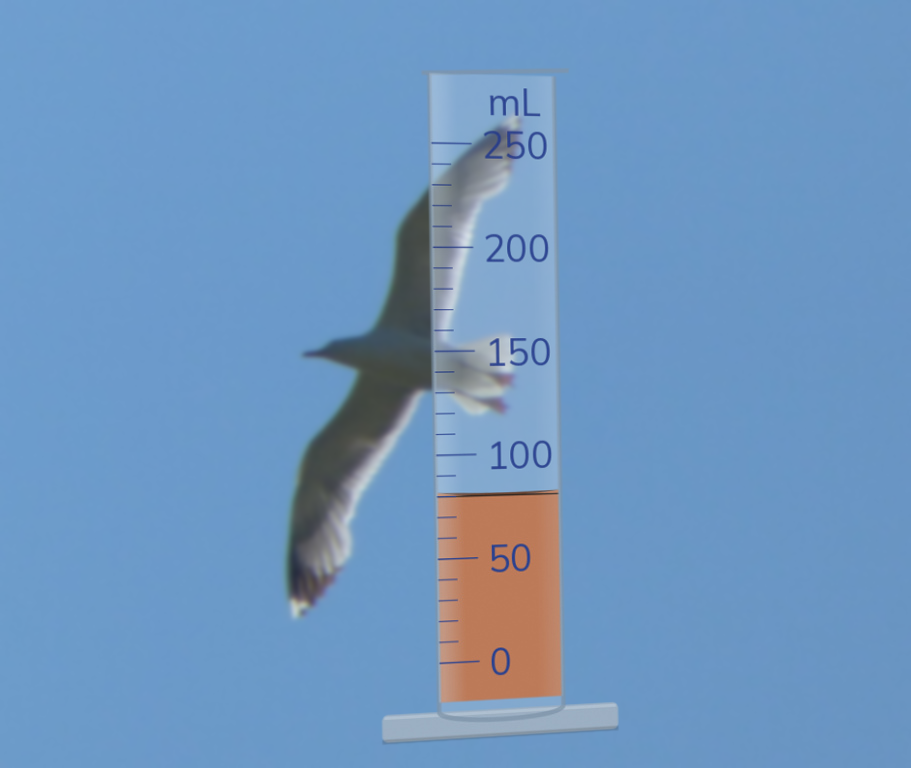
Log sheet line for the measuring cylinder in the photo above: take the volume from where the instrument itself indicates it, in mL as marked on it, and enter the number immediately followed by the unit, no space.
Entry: 80mL
